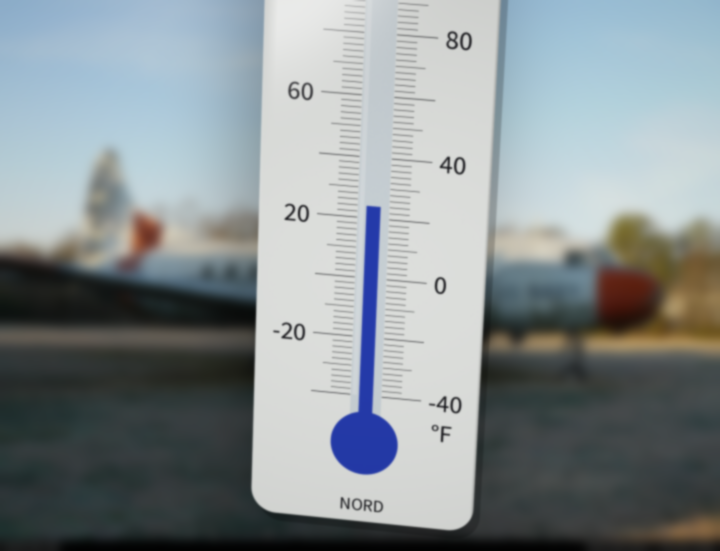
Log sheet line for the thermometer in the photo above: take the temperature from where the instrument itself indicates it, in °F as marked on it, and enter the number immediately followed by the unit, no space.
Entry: 24°F
